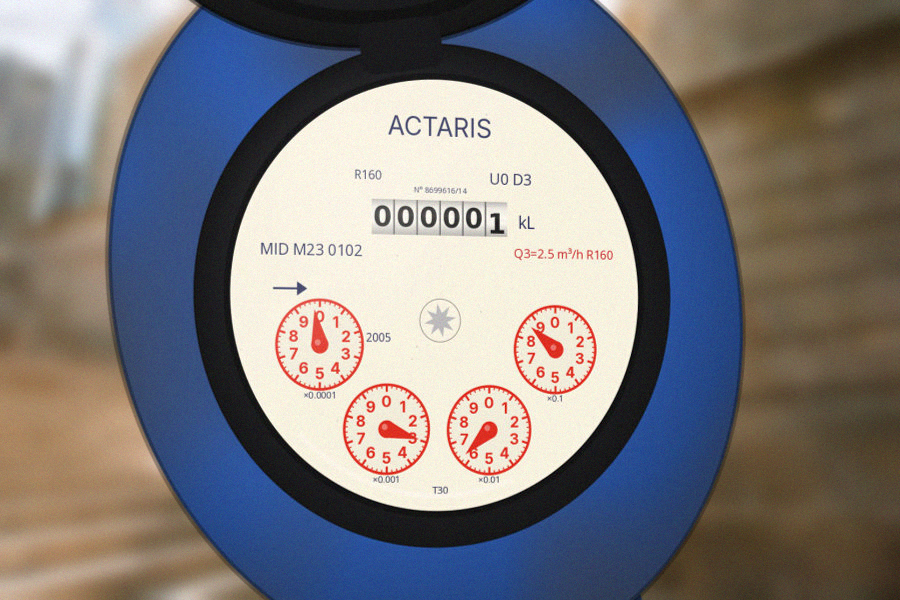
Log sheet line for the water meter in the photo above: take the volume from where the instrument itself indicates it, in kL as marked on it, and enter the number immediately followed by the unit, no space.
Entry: 0.8629kL
